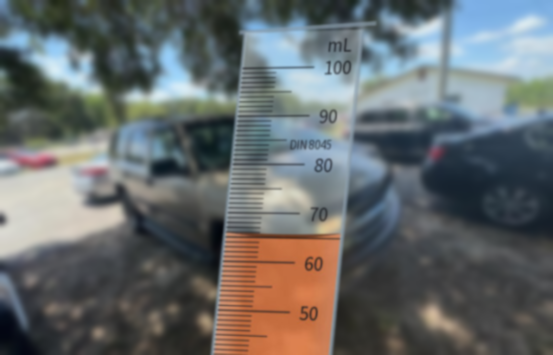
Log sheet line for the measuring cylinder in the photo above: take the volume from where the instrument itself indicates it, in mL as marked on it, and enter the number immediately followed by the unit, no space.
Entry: 65mL
